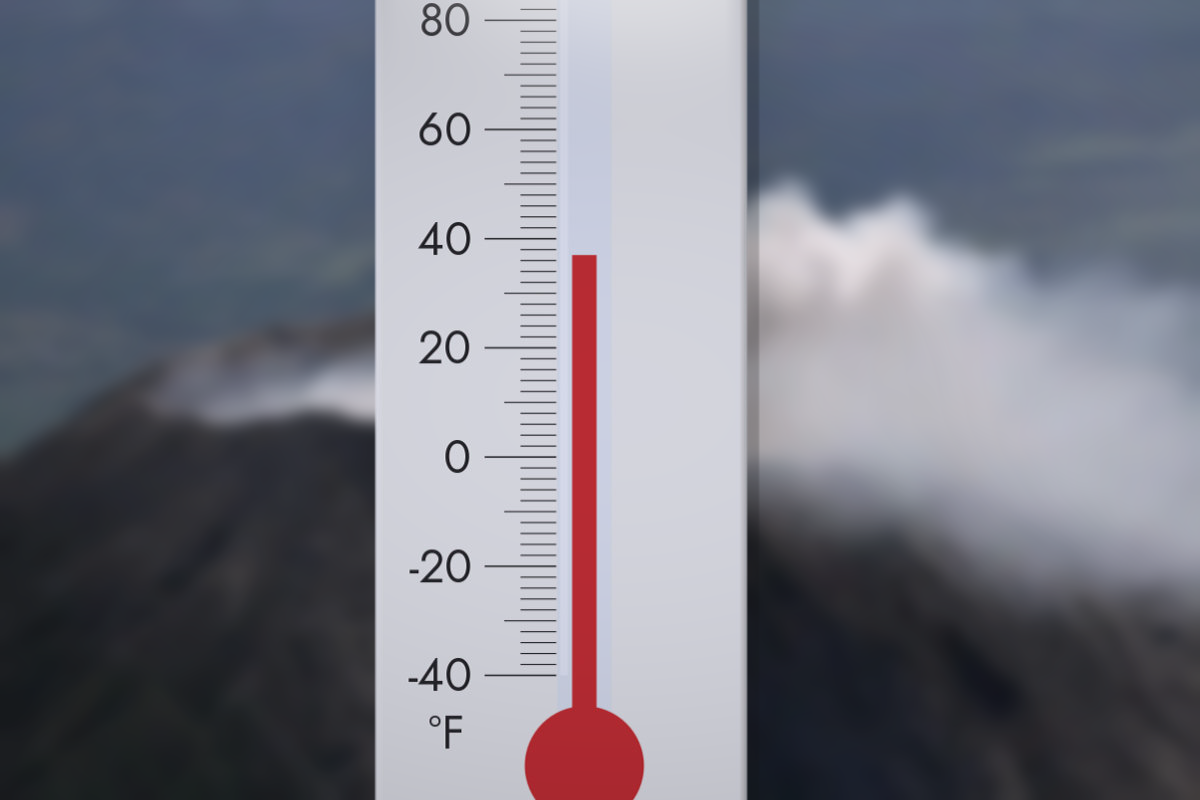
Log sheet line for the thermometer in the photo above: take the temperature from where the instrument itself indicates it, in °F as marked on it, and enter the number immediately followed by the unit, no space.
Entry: 37°F
